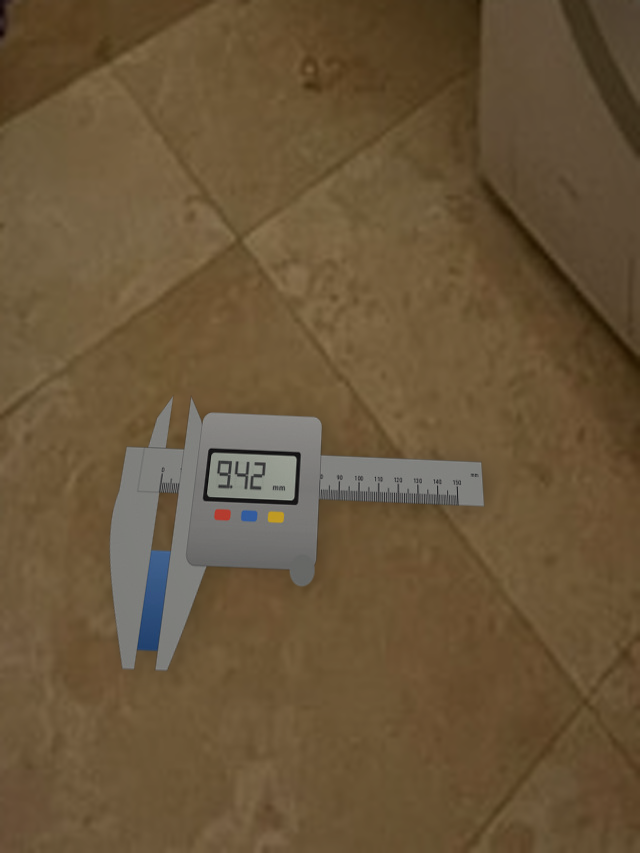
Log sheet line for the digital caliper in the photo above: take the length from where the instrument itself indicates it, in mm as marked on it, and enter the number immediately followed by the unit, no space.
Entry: 9.42mm
